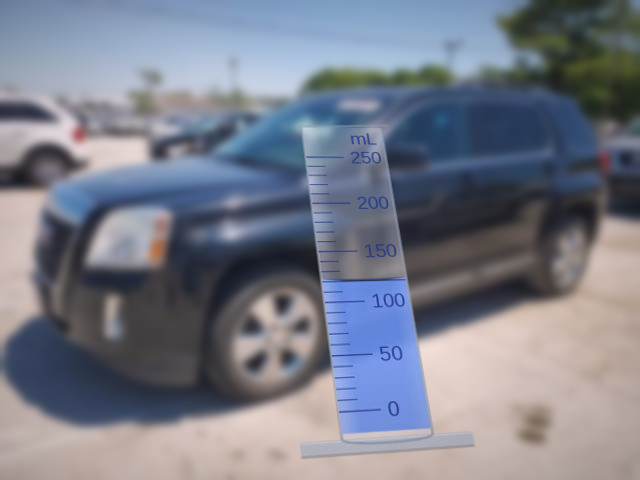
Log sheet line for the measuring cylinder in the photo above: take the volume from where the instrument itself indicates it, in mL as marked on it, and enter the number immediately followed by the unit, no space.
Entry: 120mL
